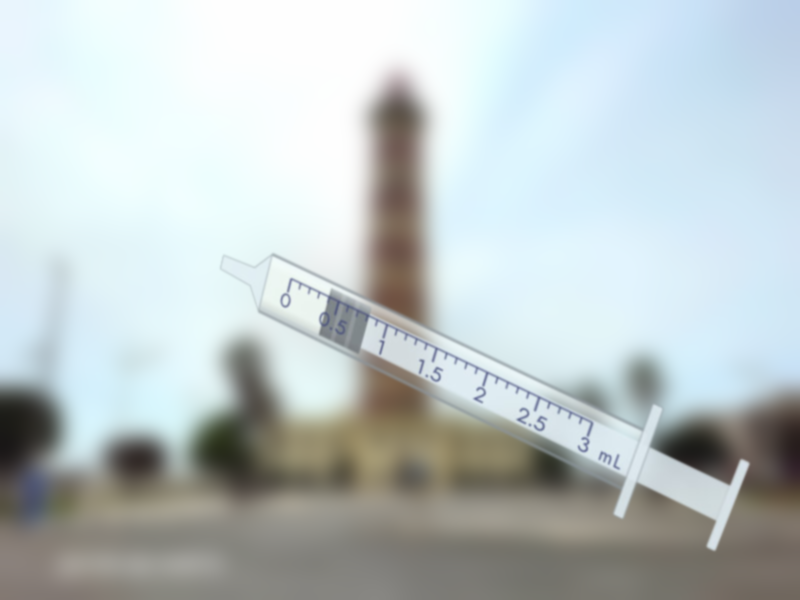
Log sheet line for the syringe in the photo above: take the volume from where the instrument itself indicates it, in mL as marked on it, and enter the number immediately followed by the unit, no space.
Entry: 0.4mL
